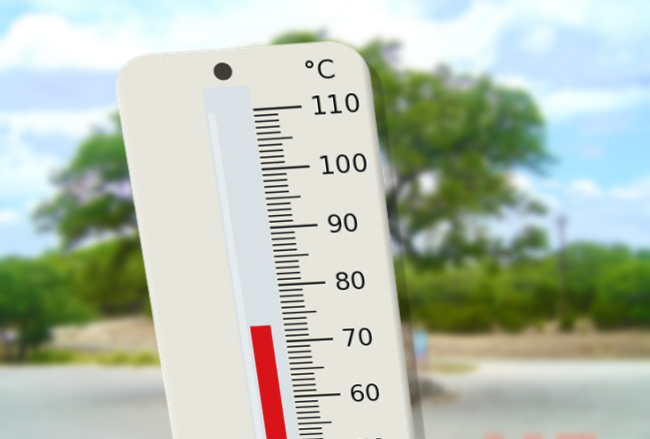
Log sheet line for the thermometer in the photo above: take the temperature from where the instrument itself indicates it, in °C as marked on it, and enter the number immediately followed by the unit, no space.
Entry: 73°C
